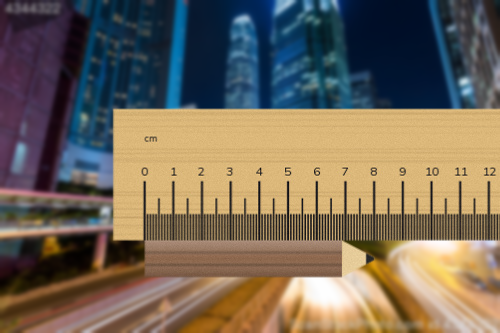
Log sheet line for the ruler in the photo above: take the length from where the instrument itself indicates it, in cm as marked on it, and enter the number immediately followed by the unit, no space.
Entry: 8cm
